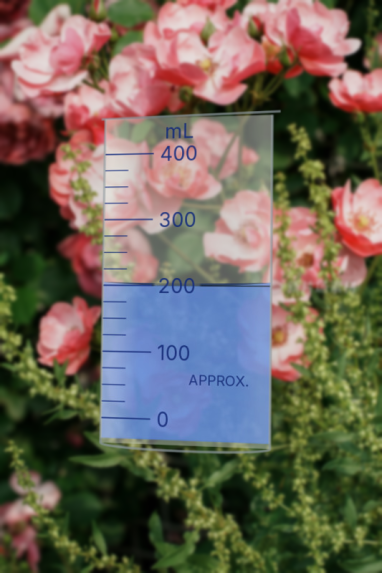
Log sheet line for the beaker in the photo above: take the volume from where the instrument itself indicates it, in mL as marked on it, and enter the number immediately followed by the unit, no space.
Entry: 200mL
